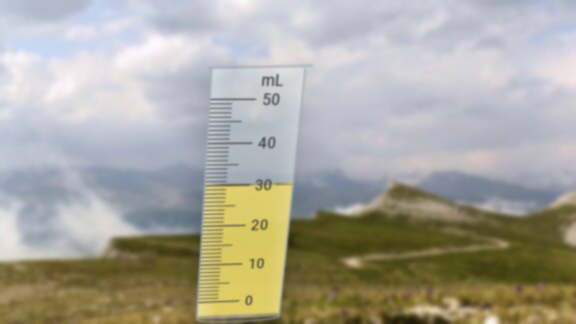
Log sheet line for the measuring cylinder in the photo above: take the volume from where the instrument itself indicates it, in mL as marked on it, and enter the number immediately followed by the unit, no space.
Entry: 30mL
